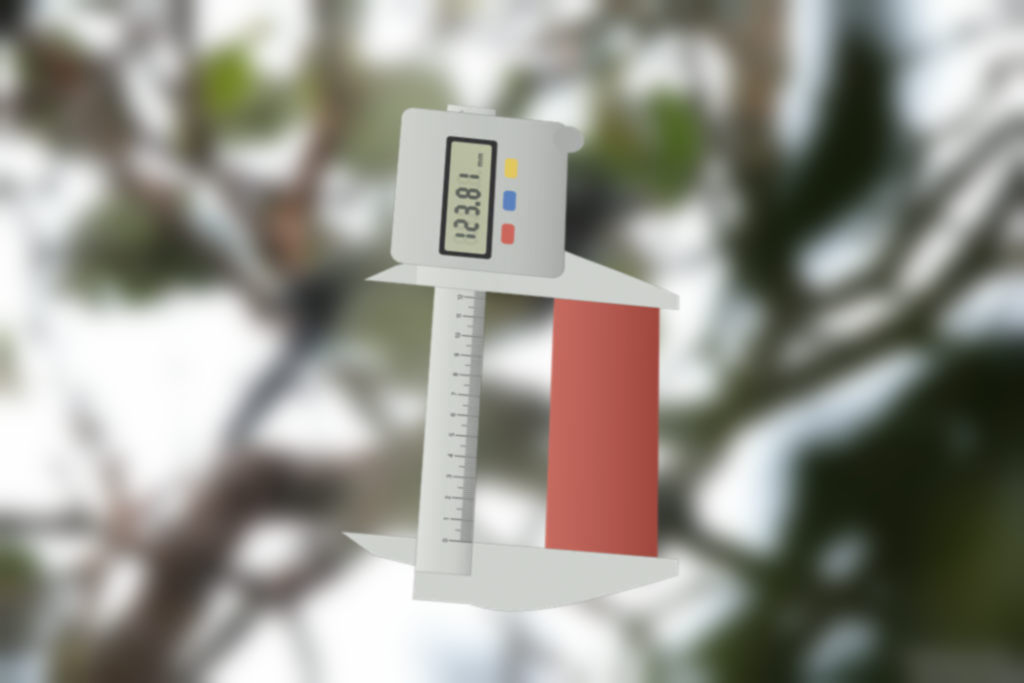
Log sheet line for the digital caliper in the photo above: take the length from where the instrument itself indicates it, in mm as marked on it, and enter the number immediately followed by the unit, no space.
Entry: 123.81mm
